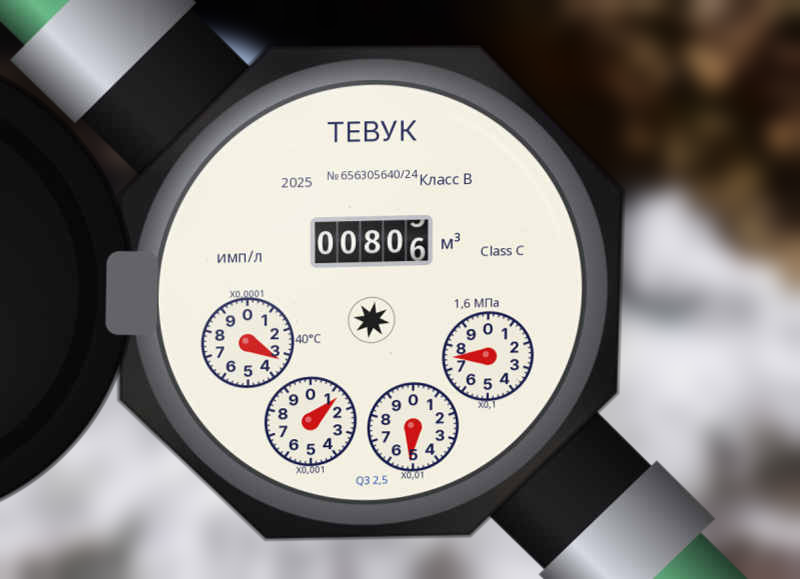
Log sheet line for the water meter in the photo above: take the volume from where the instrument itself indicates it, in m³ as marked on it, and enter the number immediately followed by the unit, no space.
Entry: 805.7513m³
